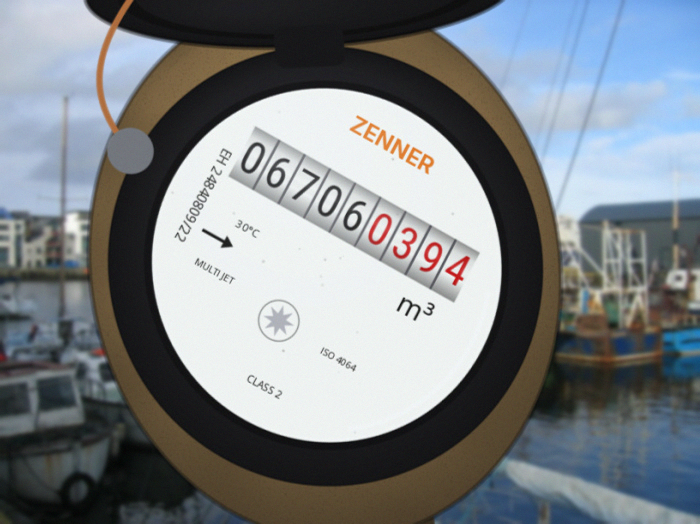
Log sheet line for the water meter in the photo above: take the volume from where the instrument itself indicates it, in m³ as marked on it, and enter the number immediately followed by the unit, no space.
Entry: 6706.0394m³
